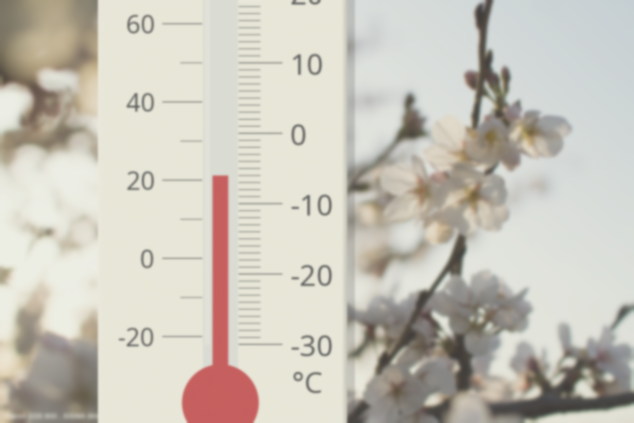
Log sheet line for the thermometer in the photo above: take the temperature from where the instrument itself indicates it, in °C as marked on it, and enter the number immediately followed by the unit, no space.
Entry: -6°C
